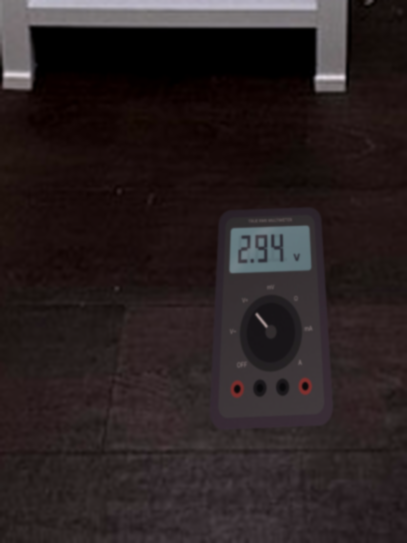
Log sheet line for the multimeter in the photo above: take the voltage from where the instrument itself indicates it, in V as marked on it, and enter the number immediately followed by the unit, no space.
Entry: 2.94V
